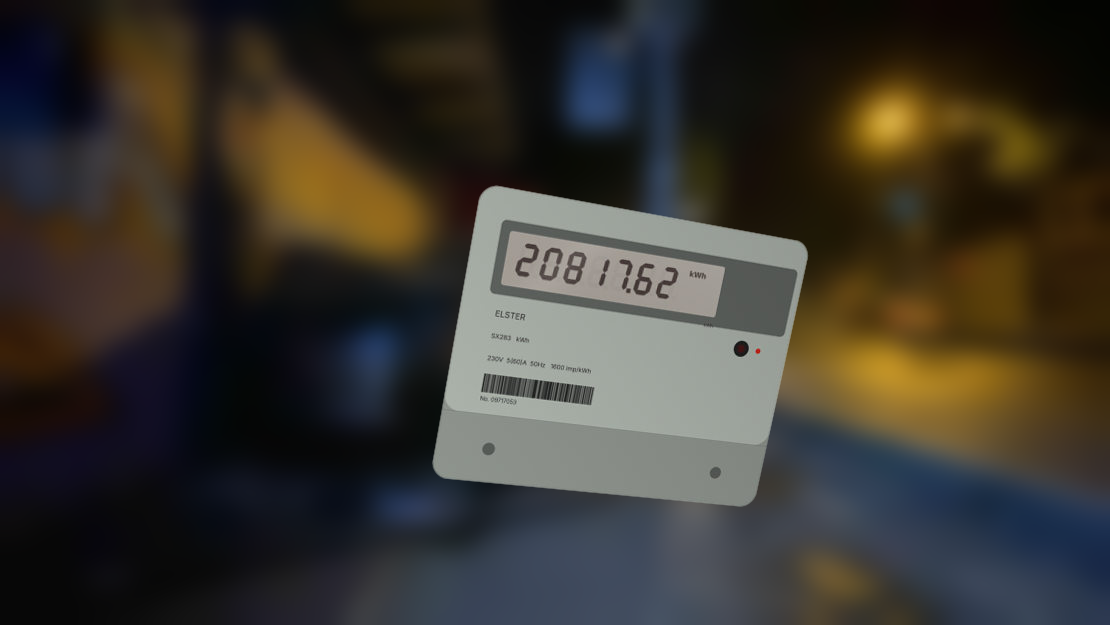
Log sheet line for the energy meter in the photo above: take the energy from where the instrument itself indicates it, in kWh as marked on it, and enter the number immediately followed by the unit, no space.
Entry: 20817.62kWh
